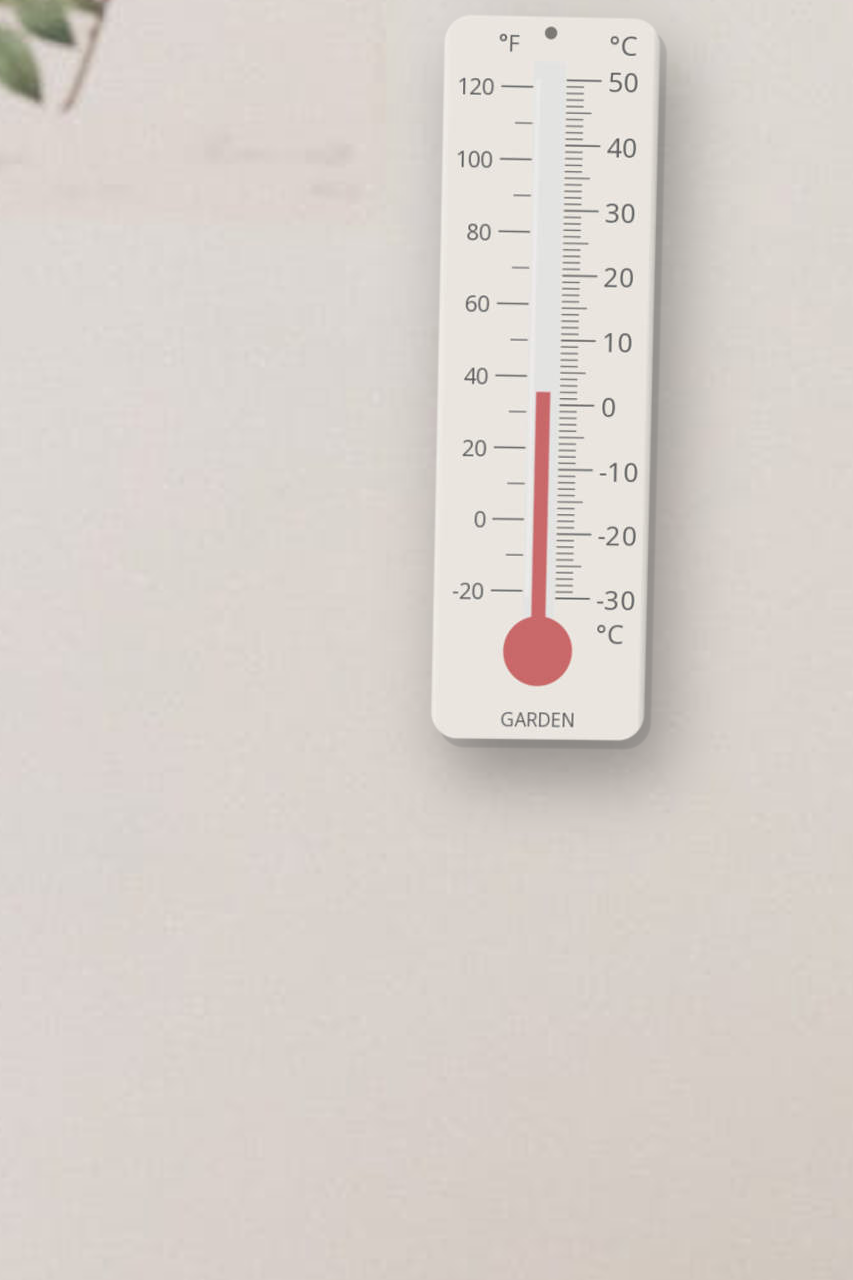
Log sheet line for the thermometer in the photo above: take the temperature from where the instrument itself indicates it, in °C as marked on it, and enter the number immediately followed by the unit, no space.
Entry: 2°C
